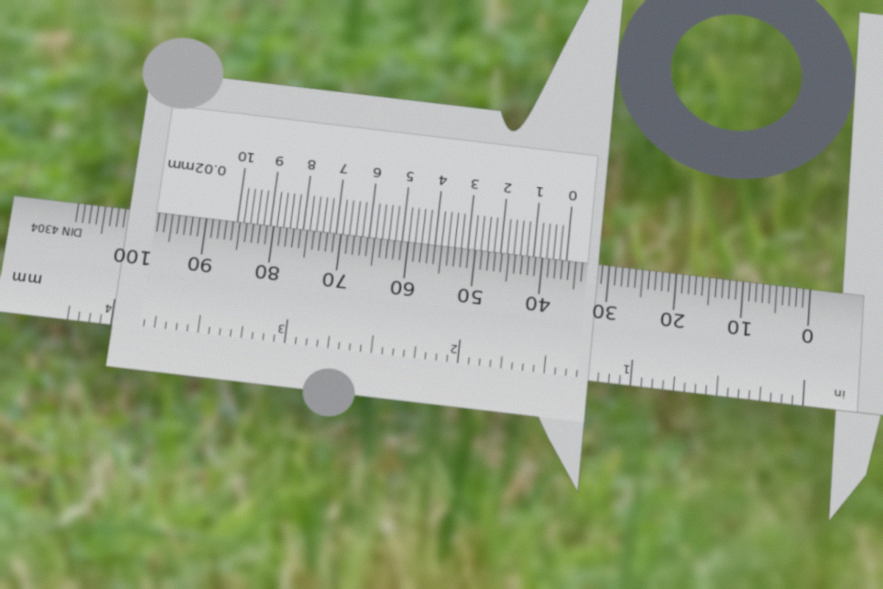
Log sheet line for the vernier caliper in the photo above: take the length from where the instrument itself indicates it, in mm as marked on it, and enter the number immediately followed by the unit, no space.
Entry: 36.4mm
